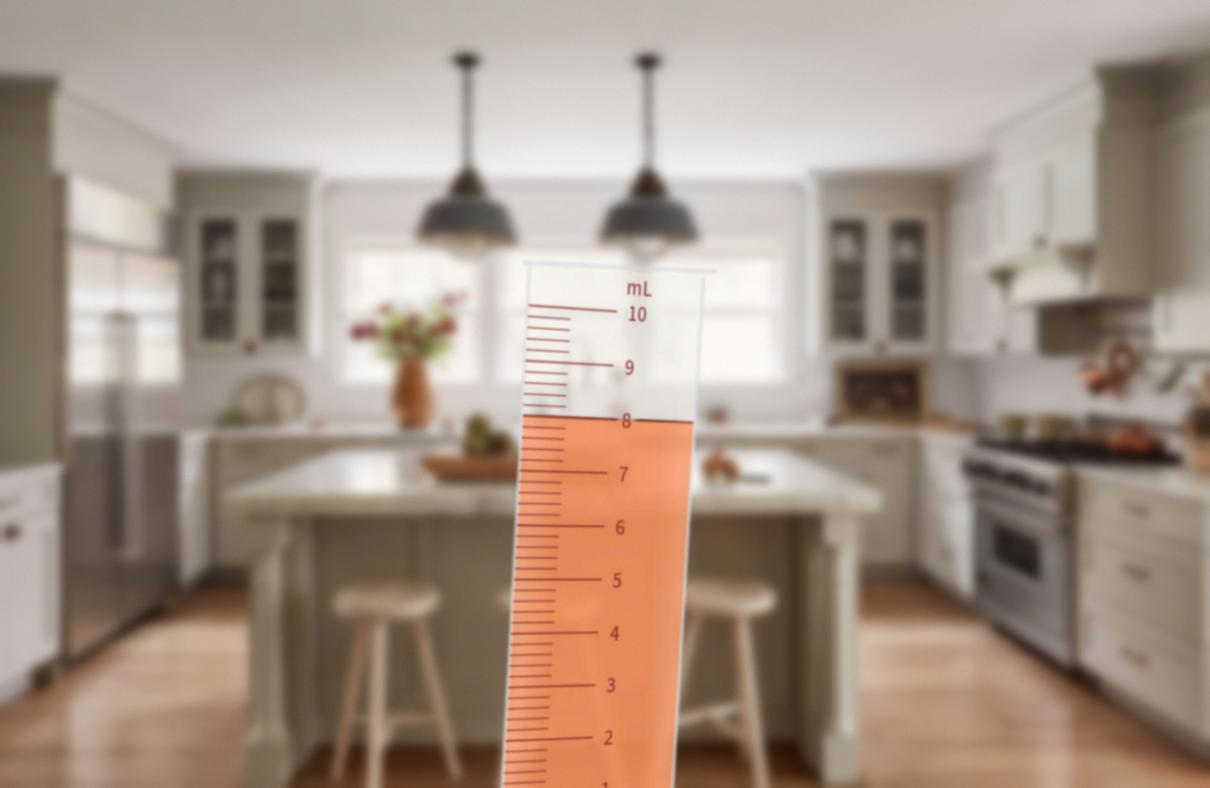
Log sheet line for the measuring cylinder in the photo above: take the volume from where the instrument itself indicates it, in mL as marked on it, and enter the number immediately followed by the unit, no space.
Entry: 8mL
